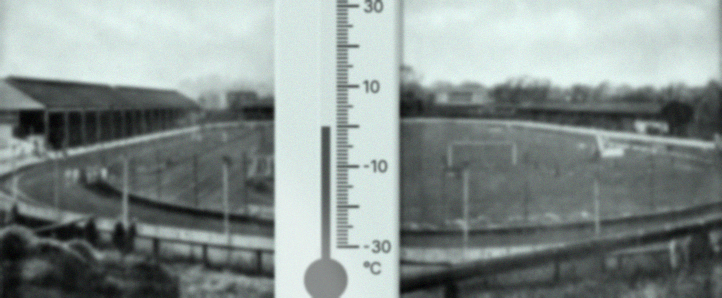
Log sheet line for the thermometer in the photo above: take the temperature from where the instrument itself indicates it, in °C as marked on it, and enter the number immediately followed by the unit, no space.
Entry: 0°C
